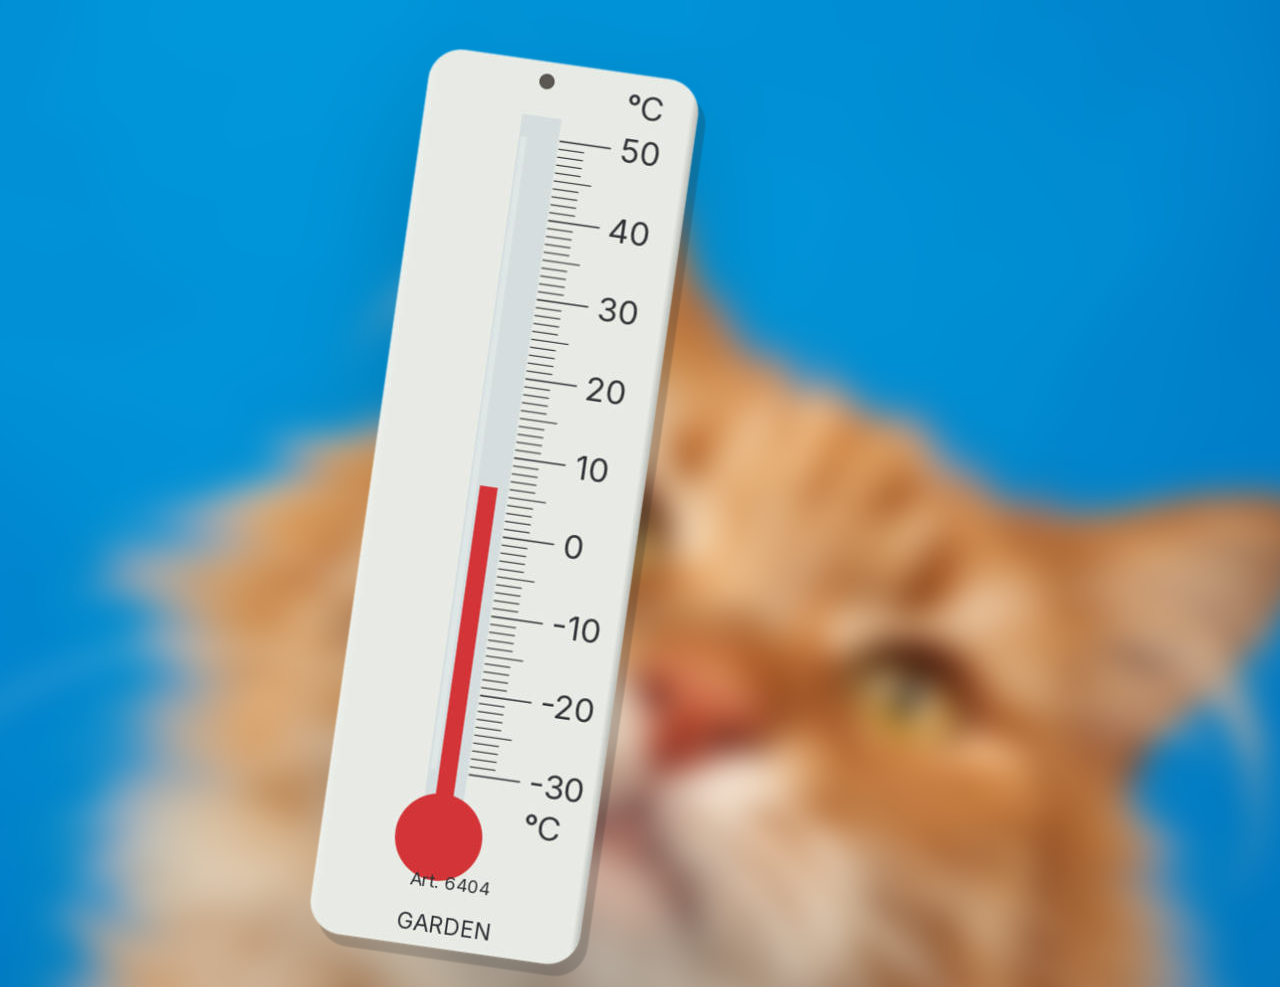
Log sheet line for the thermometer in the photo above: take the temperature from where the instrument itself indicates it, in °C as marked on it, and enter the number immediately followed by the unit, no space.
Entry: 6°C
